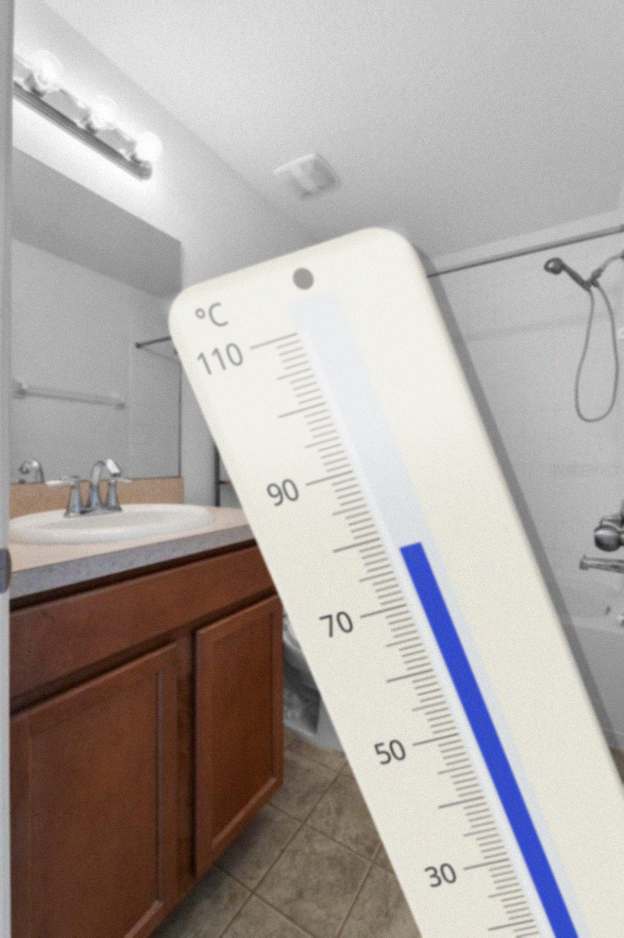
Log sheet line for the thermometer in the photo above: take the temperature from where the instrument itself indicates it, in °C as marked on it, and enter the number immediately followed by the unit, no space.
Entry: 78°C
